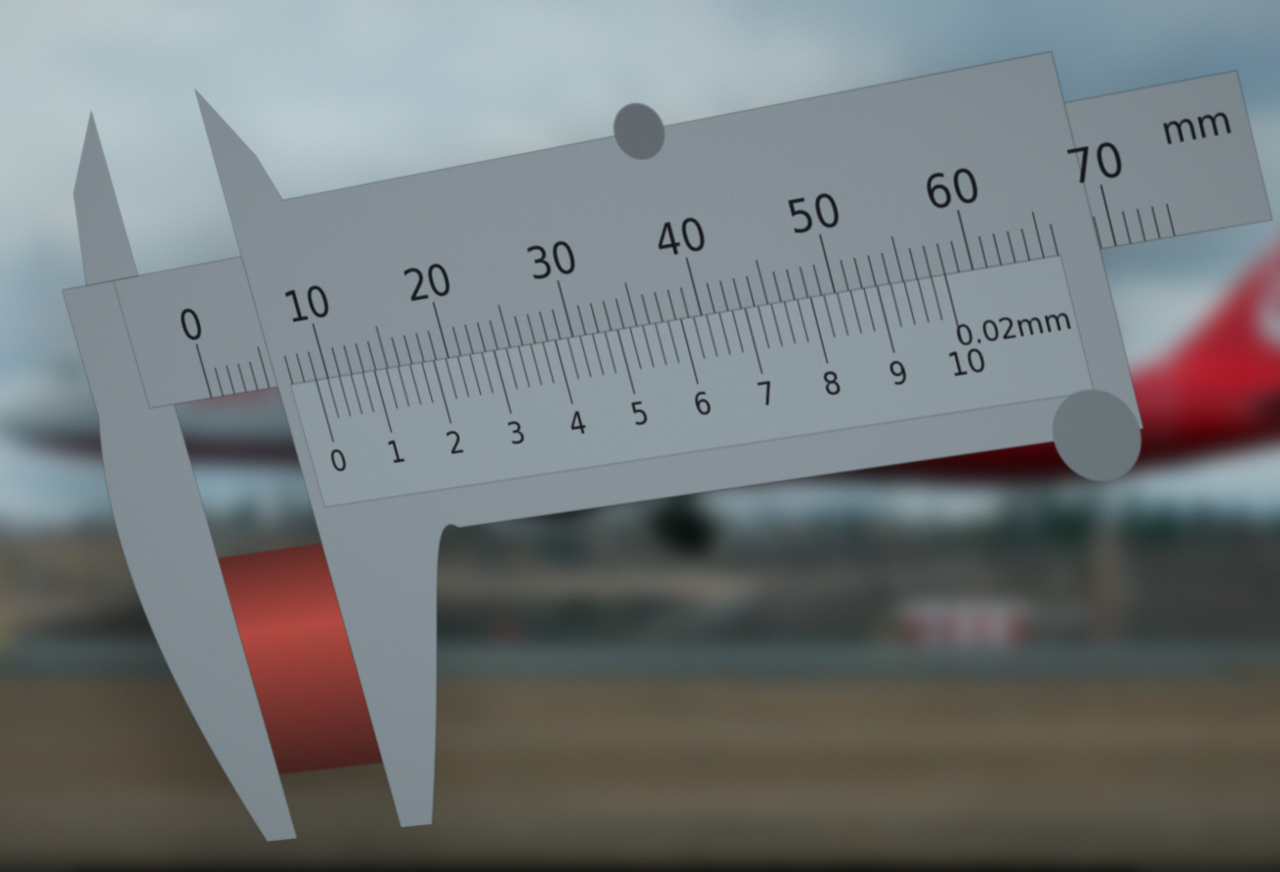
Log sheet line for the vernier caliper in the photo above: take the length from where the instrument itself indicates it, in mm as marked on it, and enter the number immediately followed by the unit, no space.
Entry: 9.0mm
